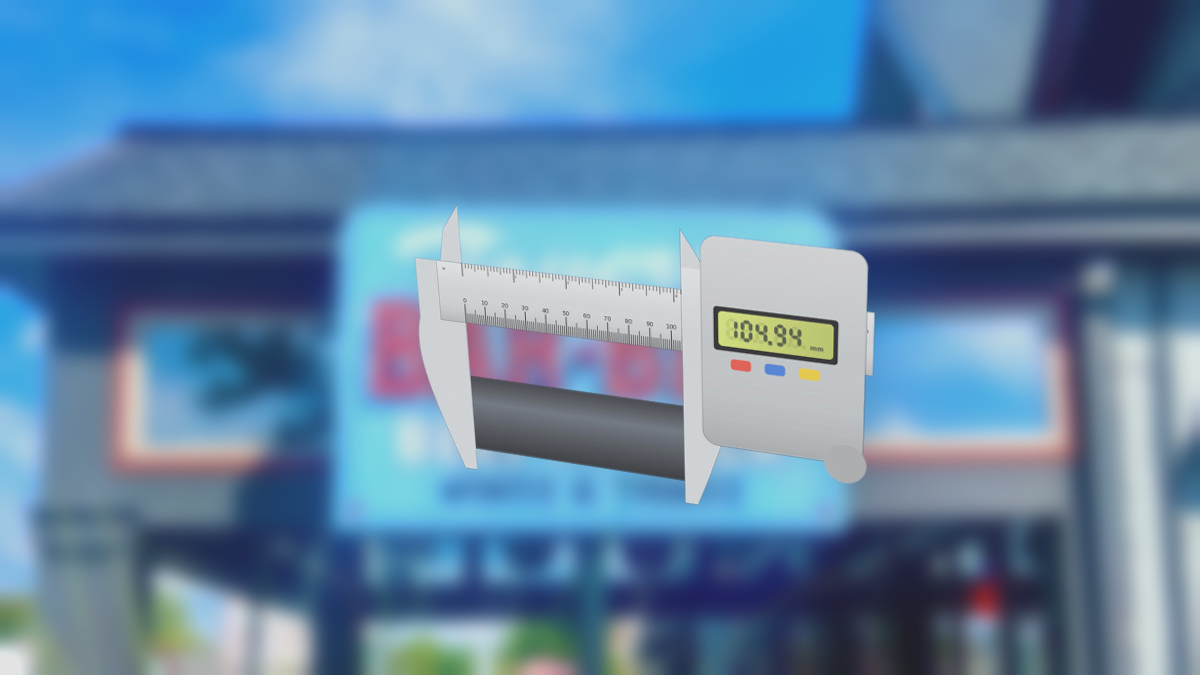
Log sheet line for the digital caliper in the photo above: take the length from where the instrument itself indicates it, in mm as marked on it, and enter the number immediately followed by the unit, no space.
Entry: 104.94mm
